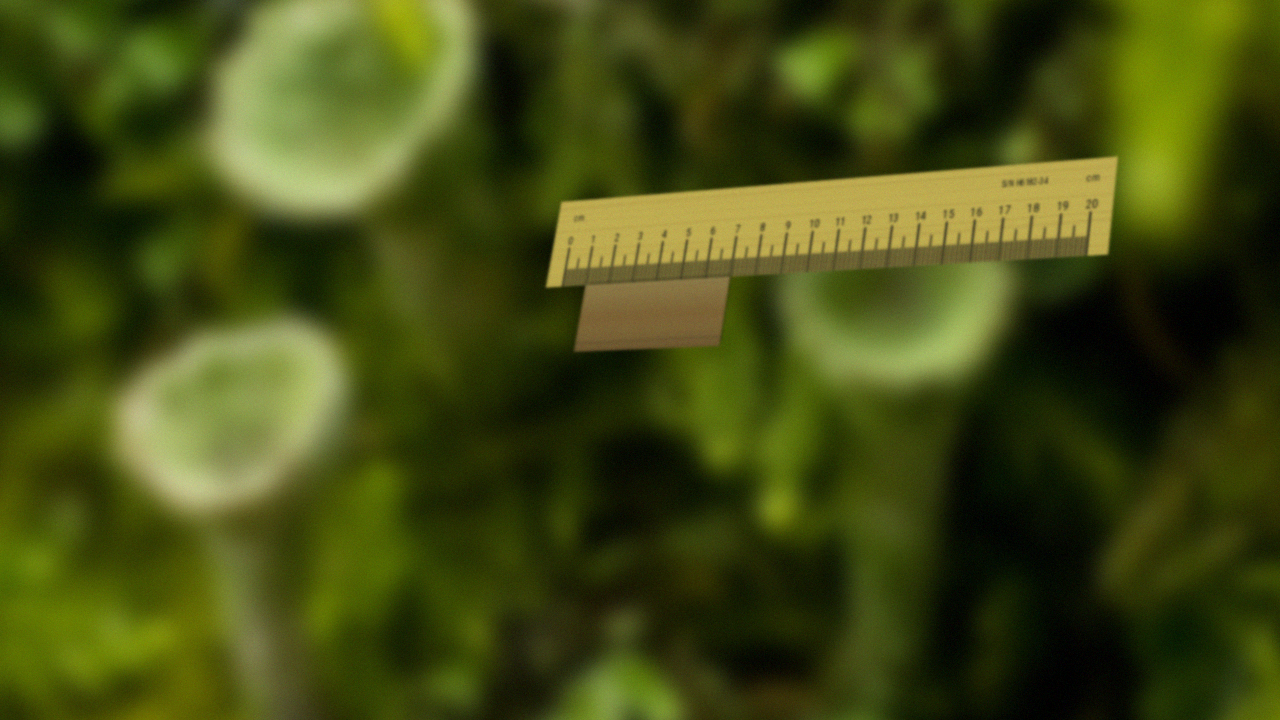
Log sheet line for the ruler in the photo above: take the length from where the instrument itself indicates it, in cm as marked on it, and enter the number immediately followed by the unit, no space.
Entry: 6cm
